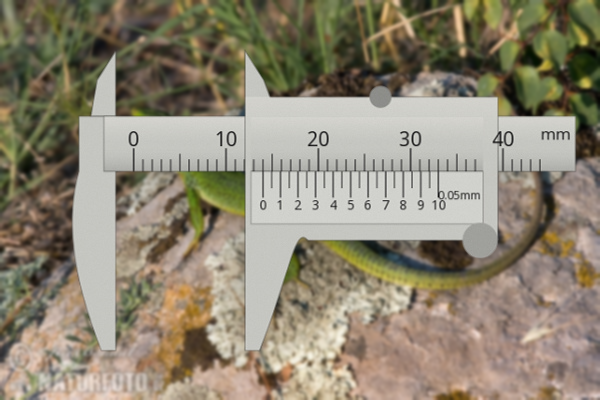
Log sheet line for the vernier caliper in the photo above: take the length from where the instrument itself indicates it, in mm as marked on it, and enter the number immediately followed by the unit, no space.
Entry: 14.0mm
